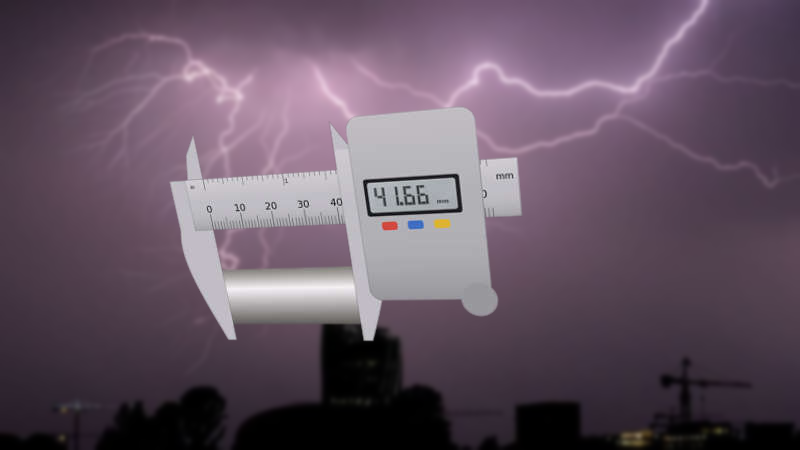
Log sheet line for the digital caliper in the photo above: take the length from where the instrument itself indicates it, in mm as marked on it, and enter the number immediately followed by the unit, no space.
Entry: 41.66mm
